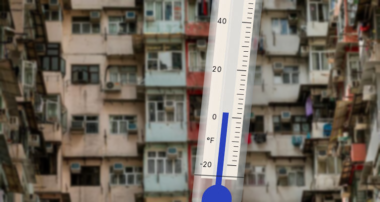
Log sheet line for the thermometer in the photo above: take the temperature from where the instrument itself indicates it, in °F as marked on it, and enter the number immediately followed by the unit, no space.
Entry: 2°F
